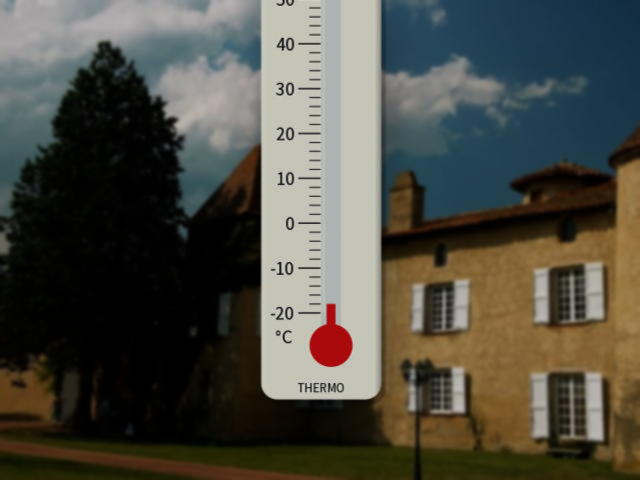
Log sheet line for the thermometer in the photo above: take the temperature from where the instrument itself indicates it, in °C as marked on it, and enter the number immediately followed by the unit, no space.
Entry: -18°C
